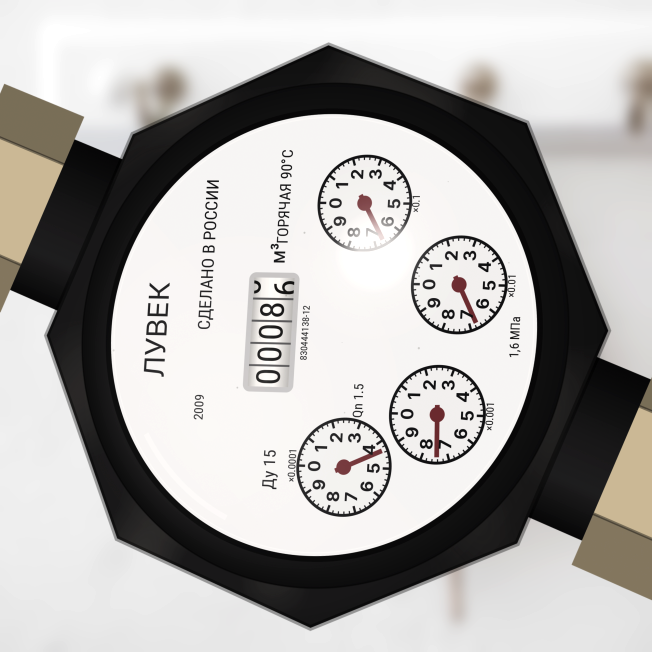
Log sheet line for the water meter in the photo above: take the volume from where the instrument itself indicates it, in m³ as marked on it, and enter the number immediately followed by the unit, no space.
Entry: 85.6674m³
